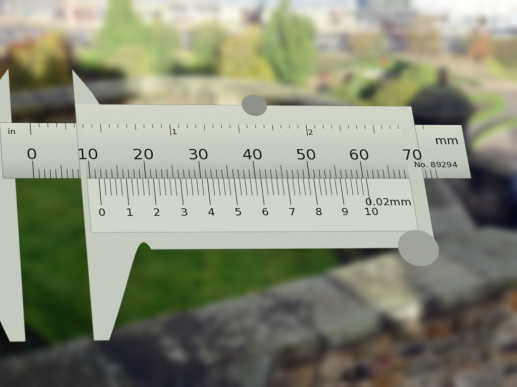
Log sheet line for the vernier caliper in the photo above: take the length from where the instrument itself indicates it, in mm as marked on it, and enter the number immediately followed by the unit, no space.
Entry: 11.6mm
